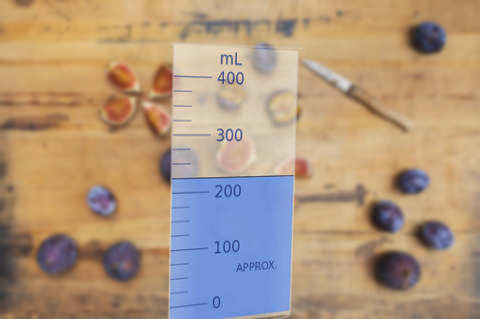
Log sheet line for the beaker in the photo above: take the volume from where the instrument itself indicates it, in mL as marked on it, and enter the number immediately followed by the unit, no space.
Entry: 225mL
